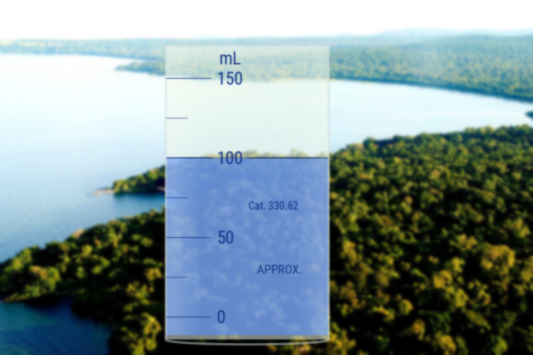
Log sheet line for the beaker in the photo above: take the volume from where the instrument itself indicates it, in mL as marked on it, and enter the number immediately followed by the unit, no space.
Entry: 100mL
